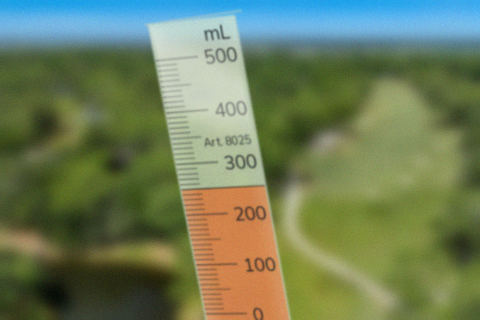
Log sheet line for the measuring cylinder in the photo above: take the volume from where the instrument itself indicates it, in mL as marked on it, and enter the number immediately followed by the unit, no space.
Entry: 250mL
